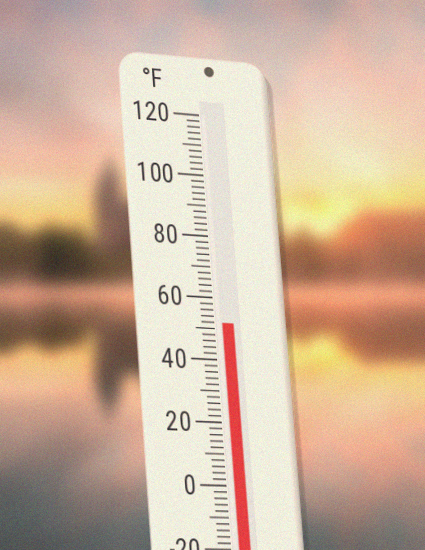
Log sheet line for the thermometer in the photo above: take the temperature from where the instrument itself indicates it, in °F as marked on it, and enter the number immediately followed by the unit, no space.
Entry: 52°F
